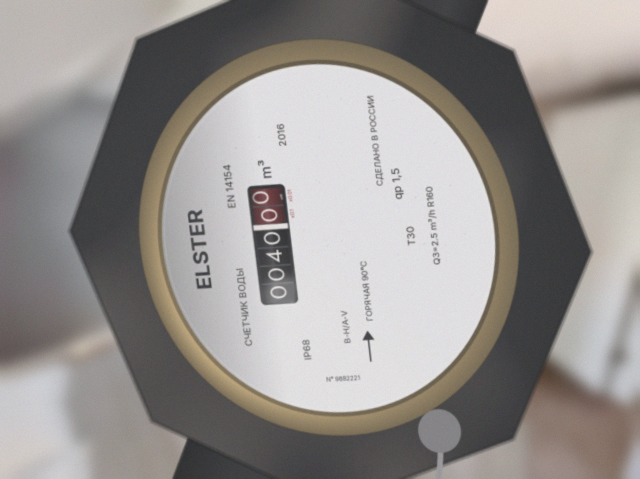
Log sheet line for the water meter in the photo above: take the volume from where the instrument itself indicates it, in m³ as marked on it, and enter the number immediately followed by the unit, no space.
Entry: 40.00m³
